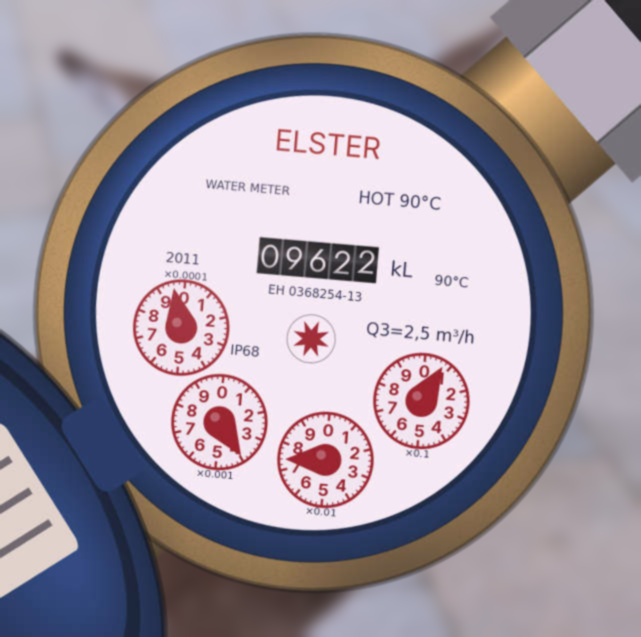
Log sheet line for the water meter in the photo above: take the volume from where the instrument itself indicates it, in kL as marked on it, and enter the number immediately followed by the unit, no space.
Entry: 9622.0739kL
